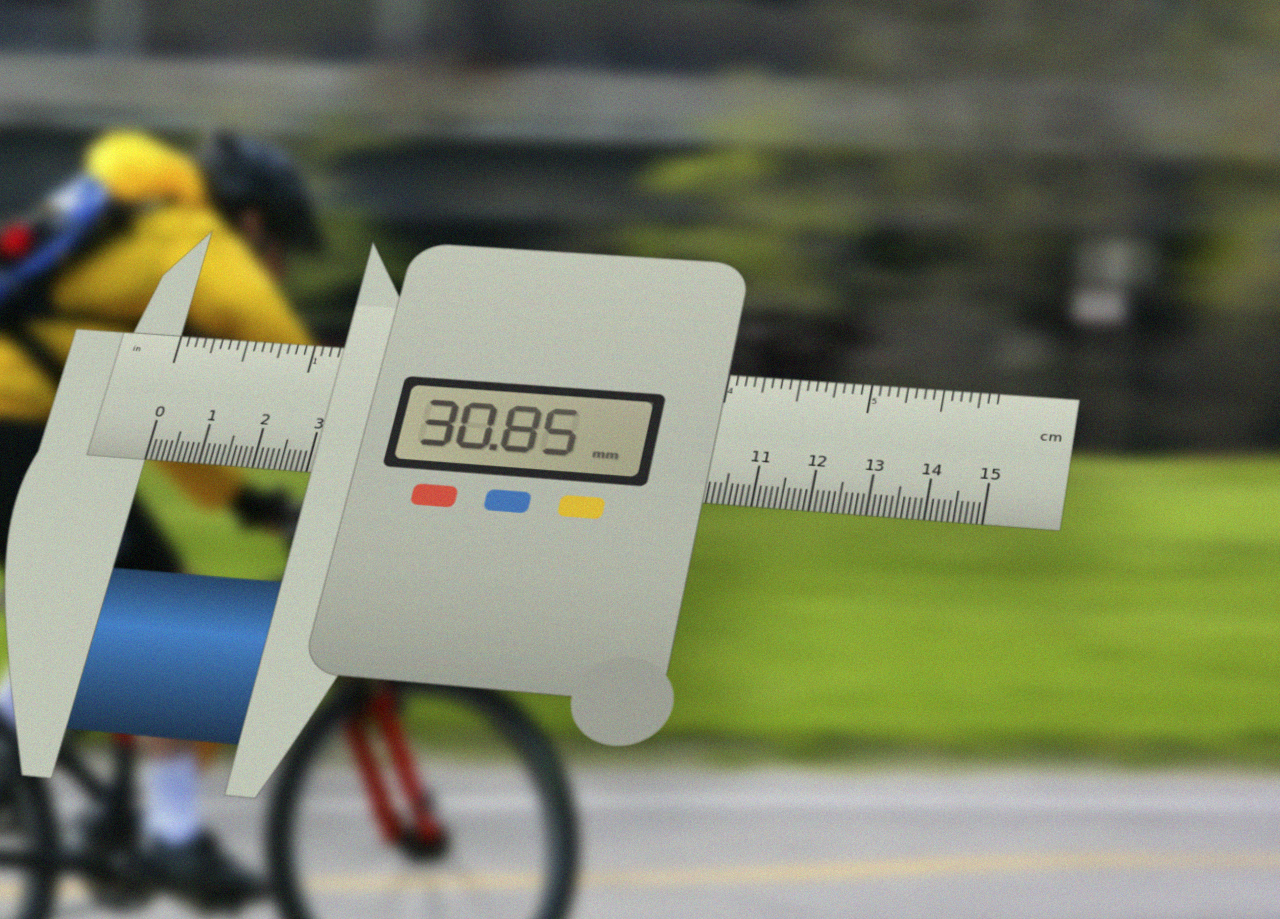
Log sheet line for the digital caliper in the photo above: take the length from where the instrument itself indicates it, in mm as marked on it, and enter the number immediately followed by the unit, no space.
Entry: 30.85mm
